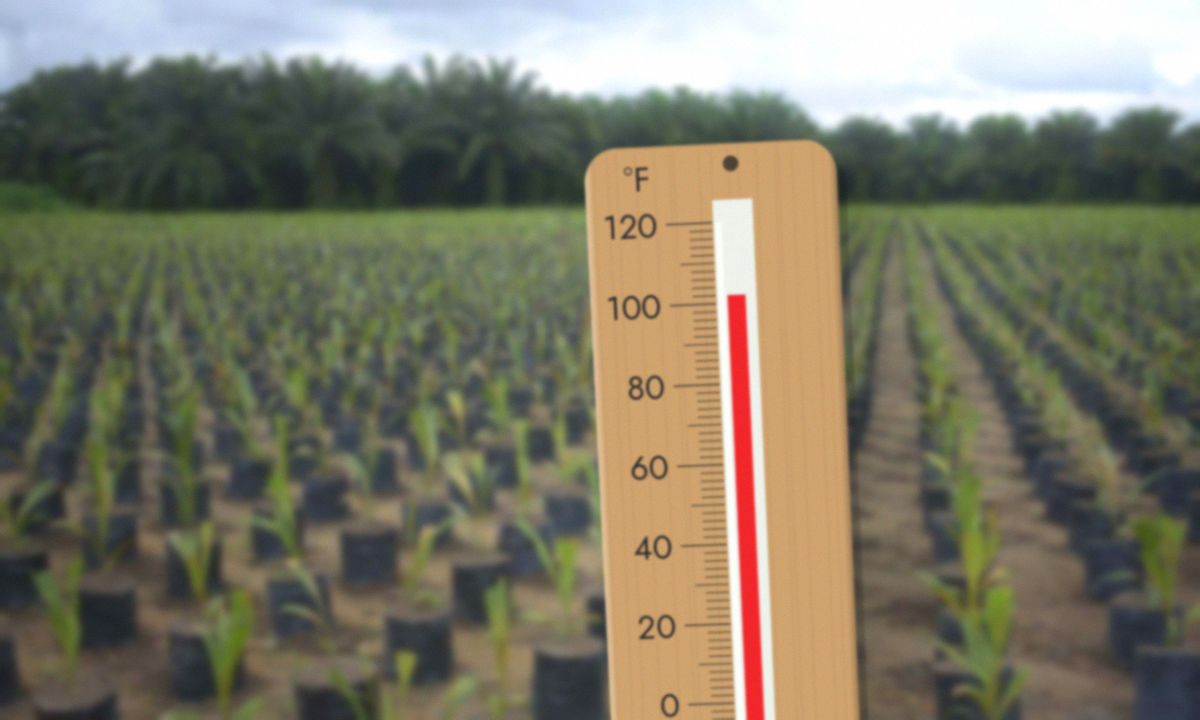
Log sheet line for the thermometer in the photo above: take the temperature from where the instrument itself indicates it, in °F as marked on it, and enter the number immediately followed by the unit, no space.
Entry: 102°F
